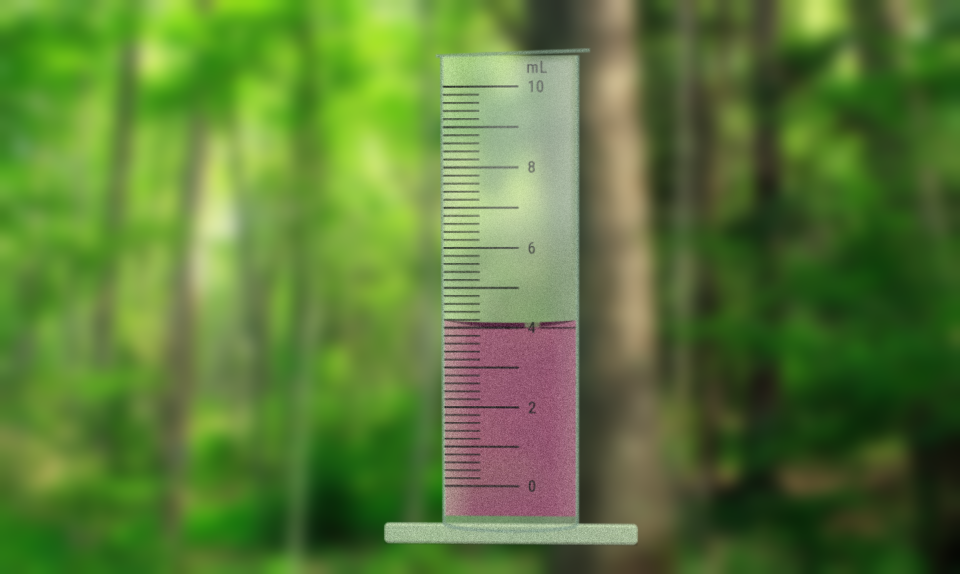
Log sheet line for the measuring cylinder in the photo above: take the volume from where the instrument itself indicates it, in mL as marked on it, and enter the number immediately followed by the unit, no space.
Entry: 4mL
